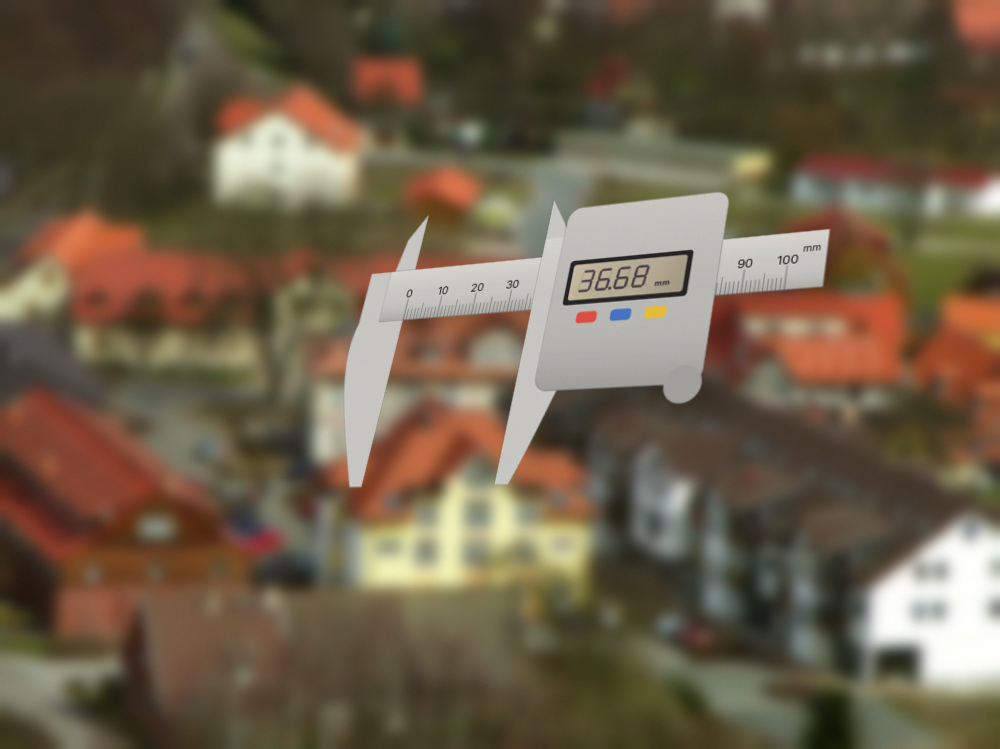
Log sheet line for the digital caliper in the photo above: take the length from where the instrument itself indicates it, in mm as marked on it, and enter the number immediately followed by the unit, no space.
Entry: 36.68mm
